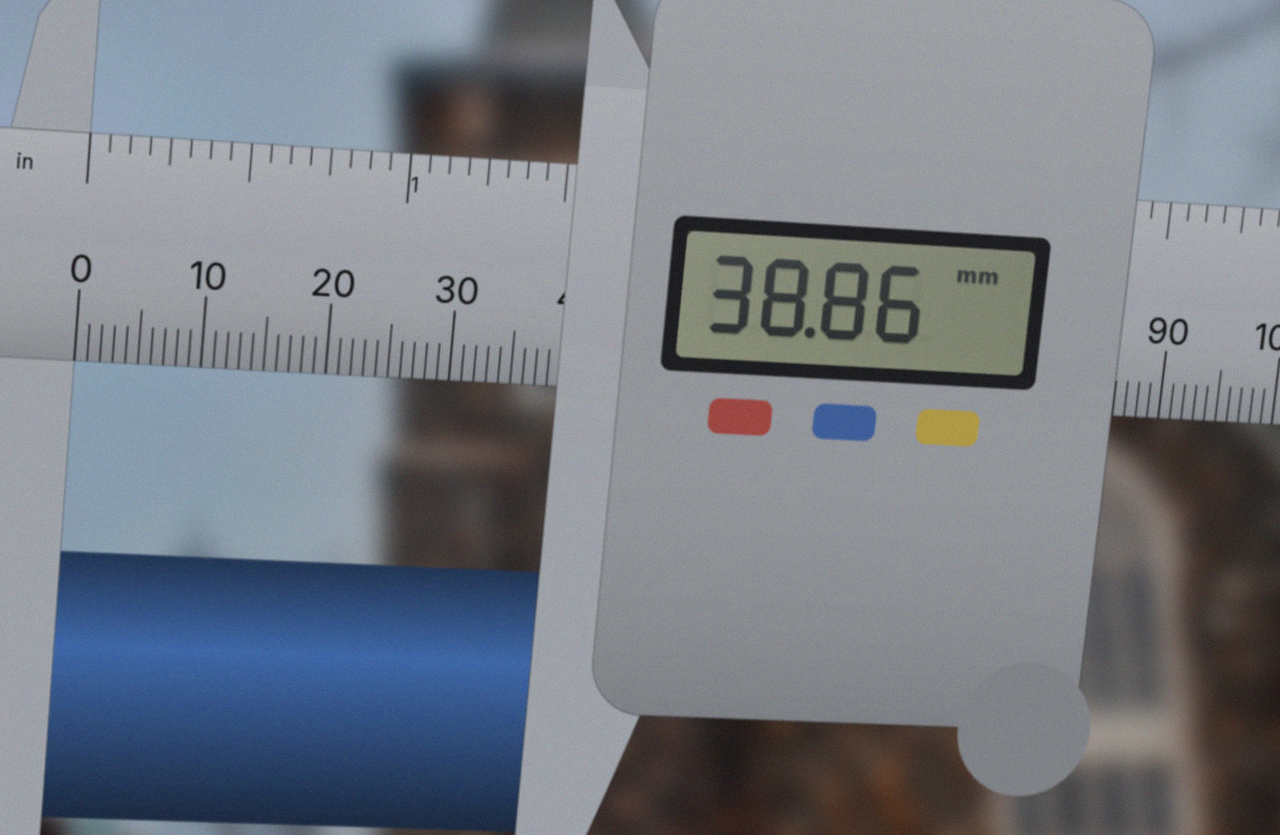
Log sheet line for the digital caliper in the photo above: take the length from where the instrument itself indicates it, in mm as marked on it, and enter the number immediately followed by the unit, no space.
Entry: 38.86mm
